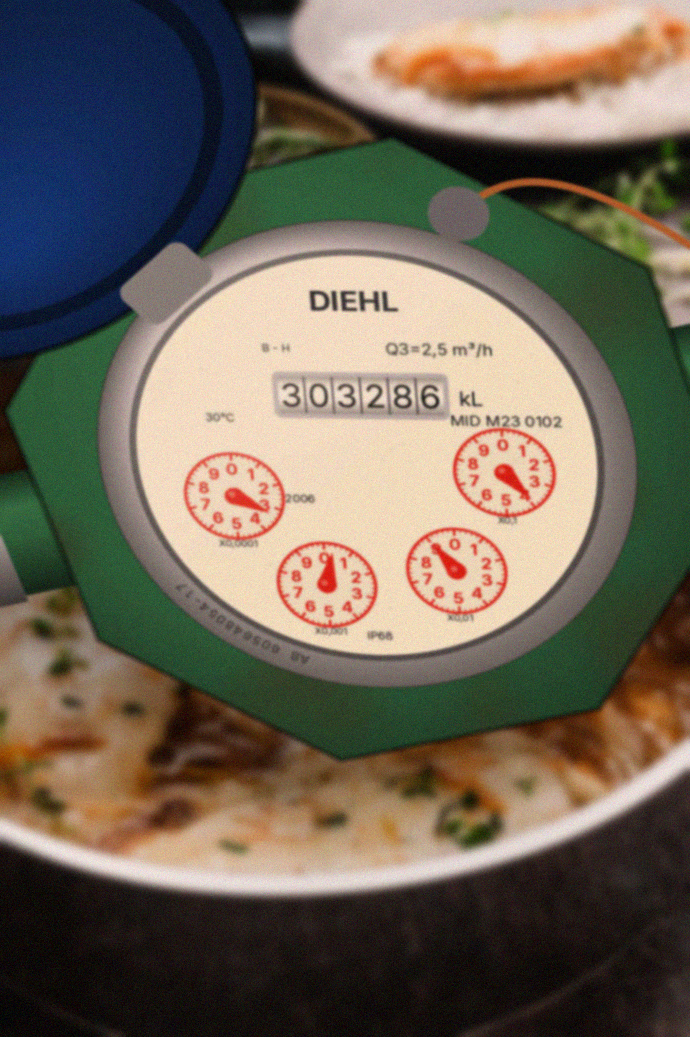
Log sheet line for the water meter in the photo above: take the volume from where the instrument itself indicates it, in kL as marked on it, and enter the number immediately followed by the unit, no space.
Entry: 303286.3903kL
